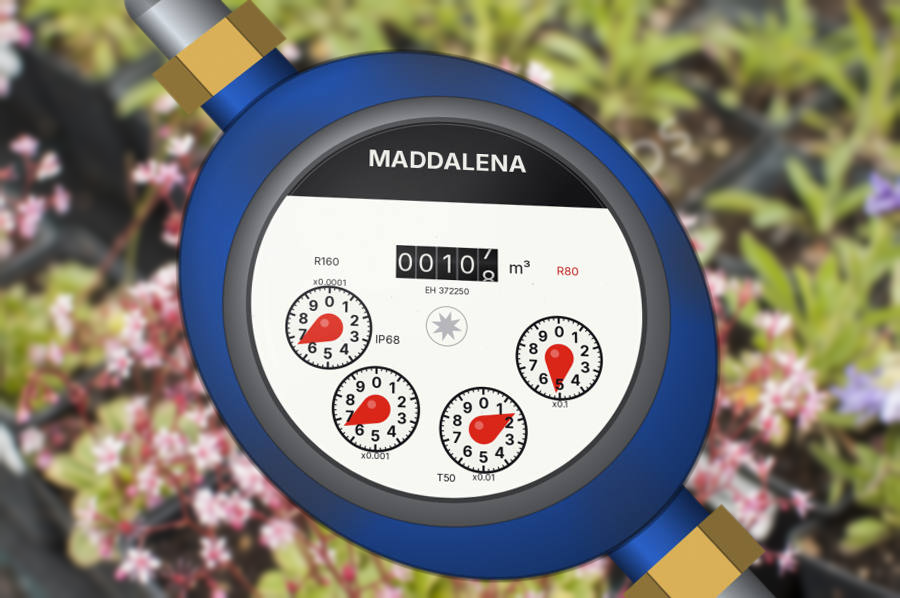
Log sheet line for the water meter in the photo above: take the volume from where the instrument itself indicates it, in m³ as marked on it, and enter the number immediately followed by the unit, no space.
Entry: 107.5166m³
